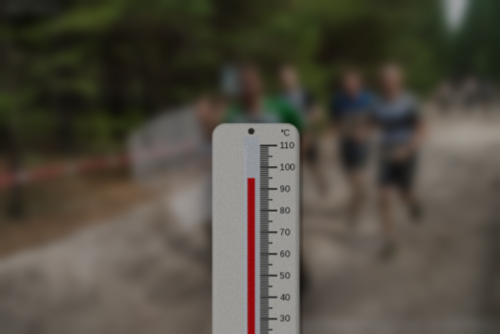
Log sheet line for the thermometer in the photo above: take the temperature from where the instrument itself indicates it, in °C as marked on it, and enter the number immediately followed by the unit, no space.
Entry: 95°C
